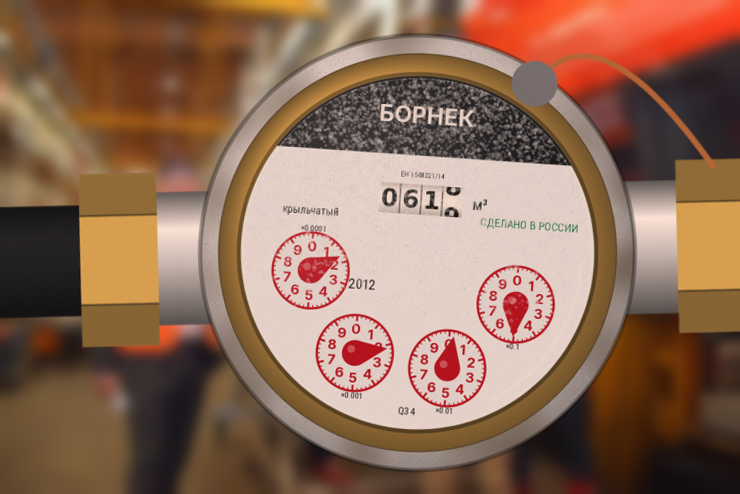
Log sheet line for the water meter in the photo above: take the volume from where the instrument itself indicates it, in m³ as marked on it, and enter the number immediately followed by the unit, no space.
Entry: 618.5021m³
